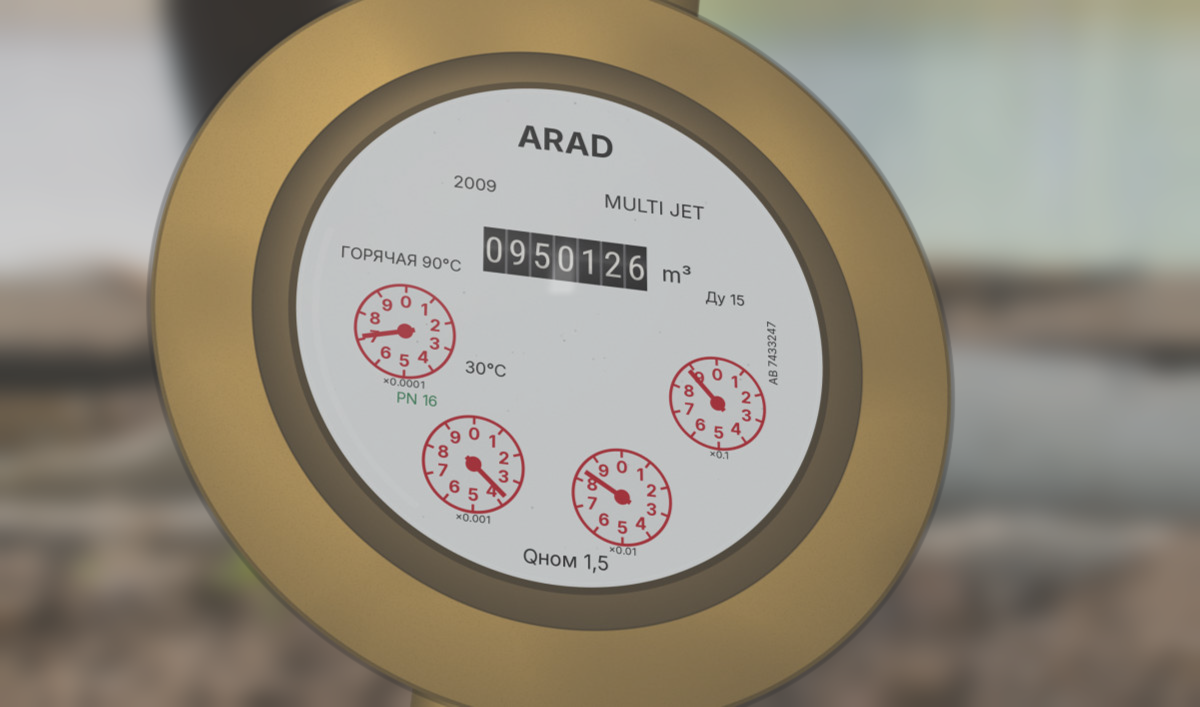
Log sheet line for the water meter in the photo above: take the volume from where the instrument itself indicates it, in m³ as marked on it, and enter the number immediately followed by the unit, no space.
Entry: 950126.8837m³
